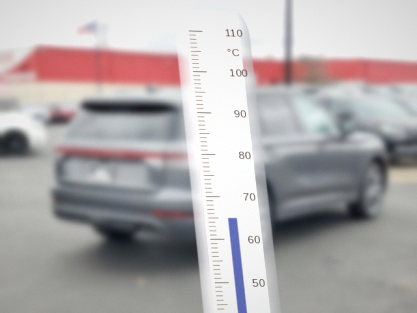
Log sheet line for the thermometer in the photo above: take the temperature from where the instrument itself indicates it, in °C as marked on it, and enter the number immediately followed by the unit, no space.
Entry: 65°C
